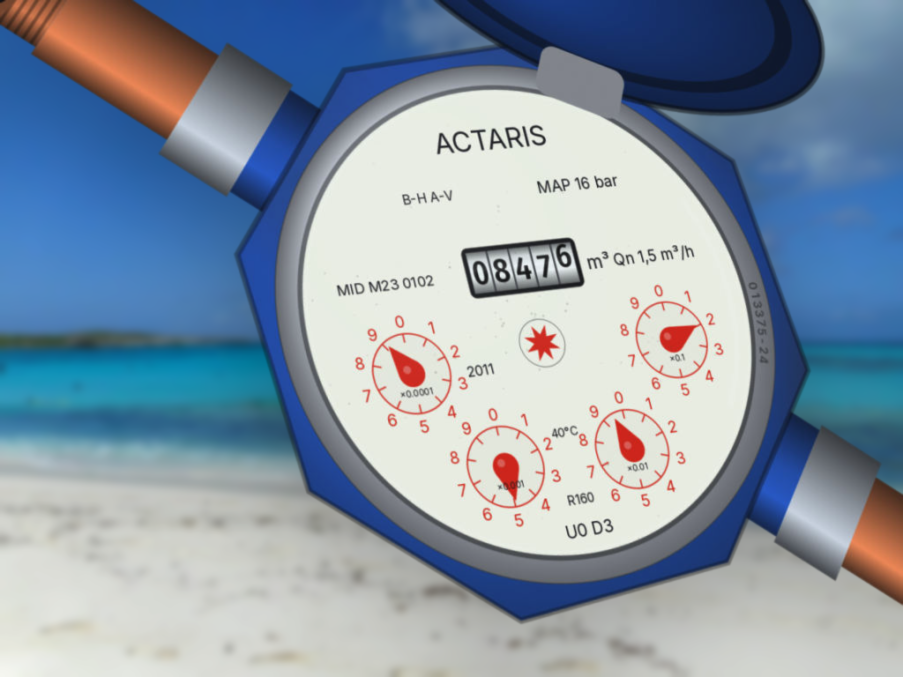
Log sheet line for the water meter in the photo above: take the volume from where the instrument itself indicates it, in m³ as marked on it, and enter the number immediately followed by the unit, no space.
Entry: 8476.1949m³
